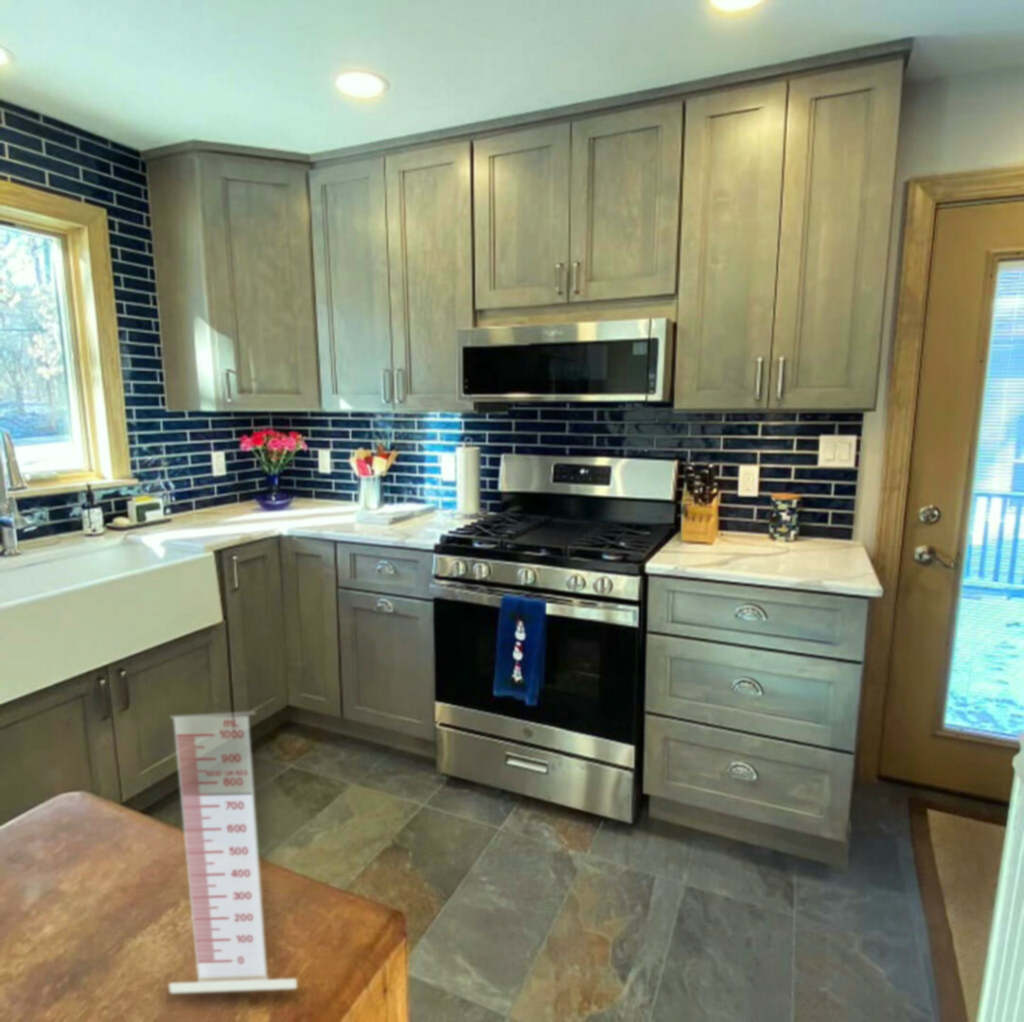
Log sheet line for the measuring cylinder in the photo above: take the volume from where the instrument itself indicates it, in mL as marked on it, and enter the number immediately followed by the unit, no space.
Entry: 750mL
